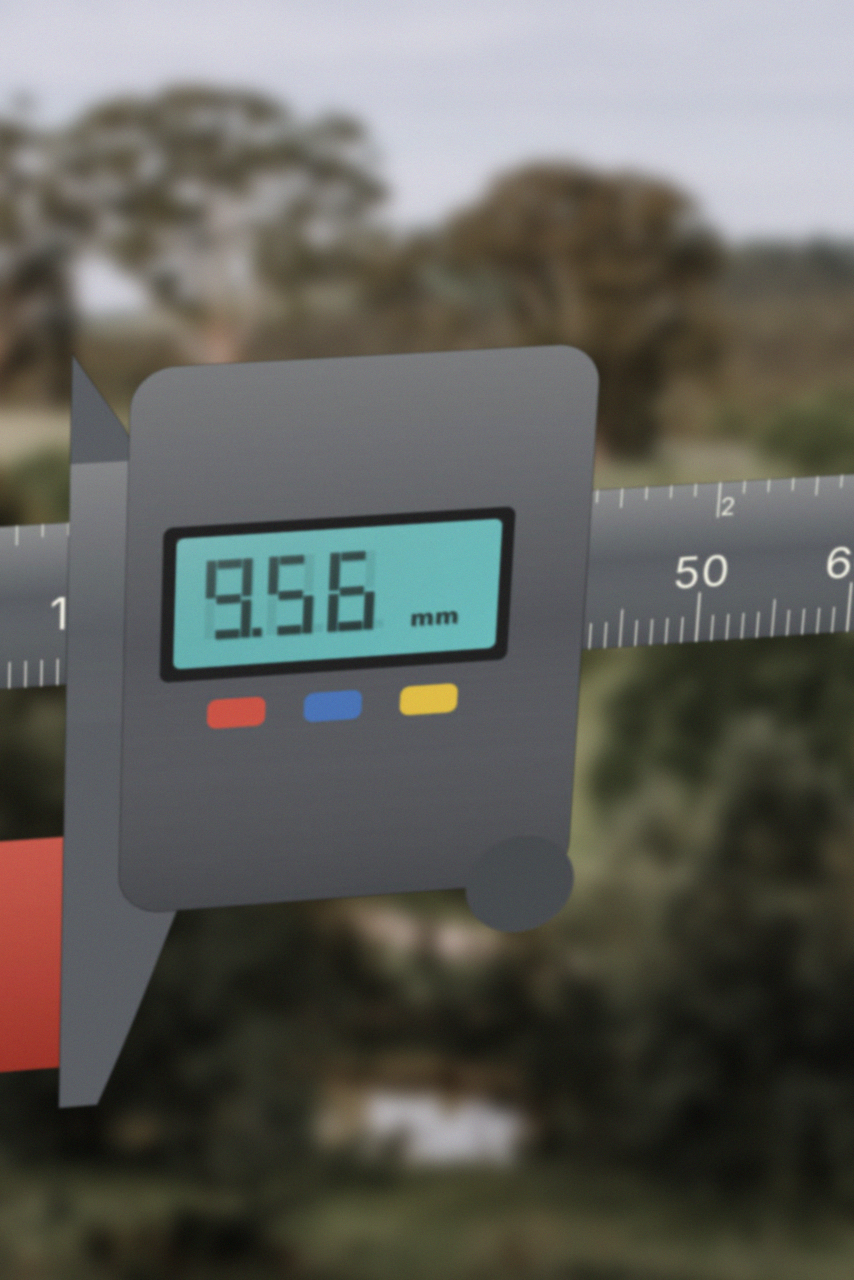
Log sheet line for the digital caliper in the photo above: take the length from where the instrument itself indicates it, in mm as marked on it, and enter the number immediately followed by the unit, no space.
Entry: 9.56mm
